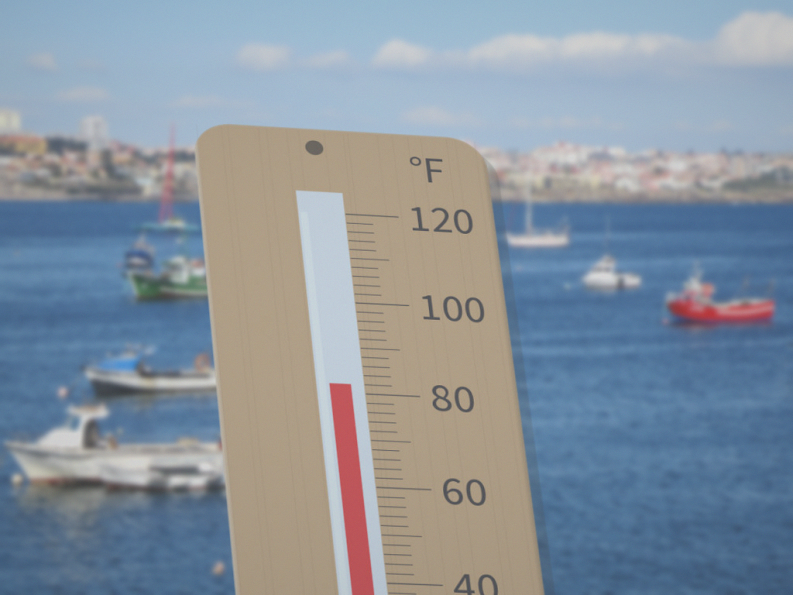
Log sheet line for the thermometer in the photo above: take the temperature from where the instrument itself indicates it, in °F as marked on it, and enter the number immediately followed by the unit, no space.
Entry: 82°F
